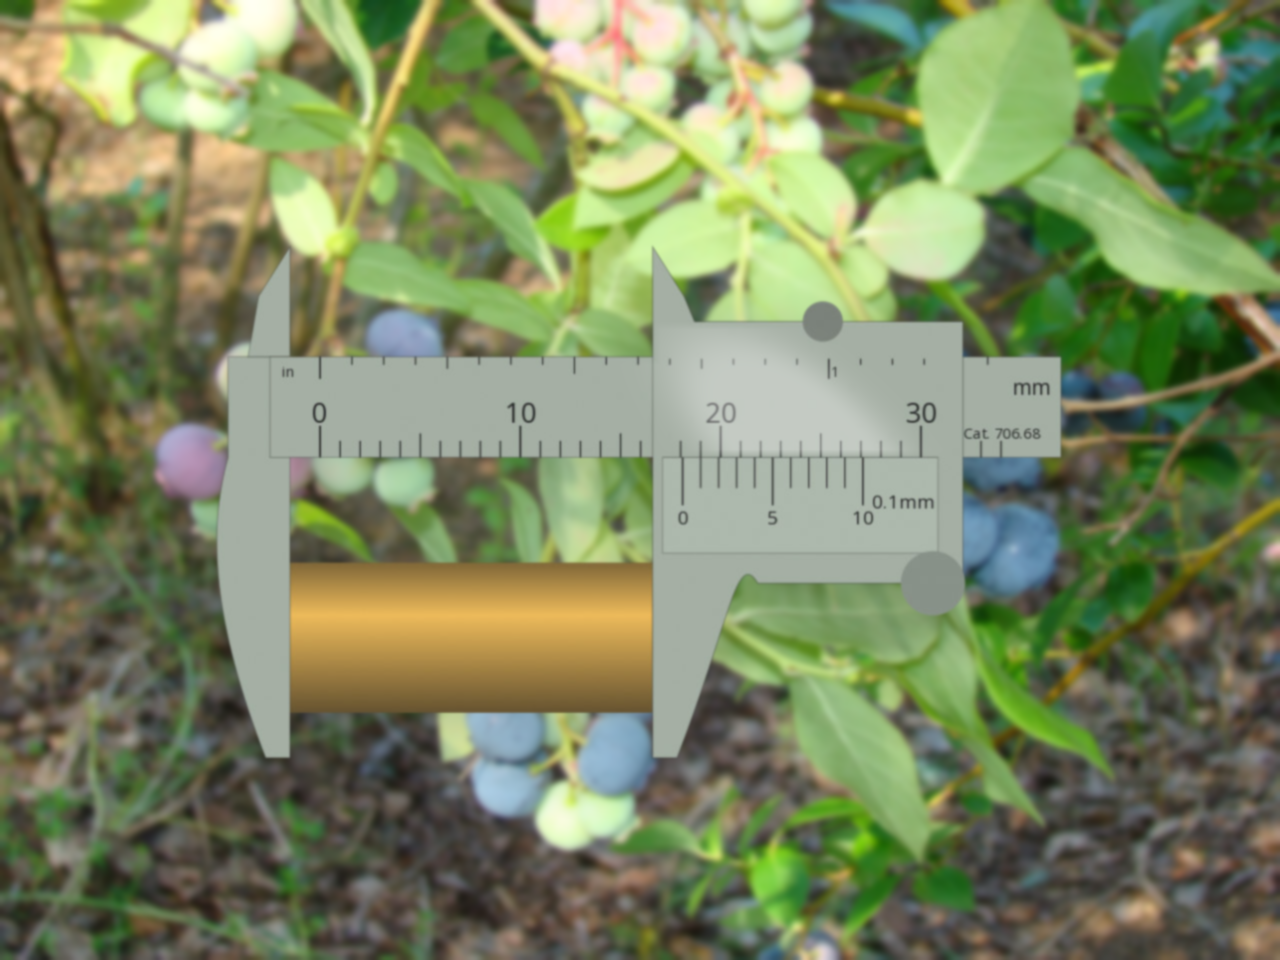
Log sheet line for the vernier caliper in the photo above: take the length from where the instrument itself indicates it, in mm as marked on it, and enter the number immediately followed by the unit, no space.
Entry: 18.1mm
